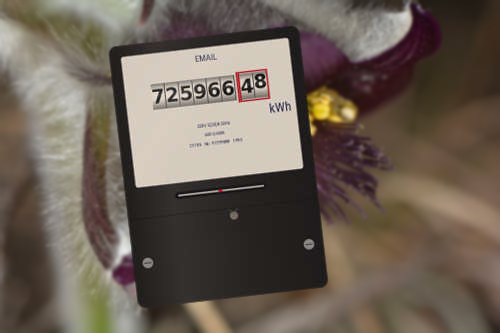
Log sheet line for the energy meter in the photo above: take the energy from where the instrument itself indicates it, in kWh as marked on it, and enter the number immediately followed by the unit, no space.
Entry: 725966.48kWh
